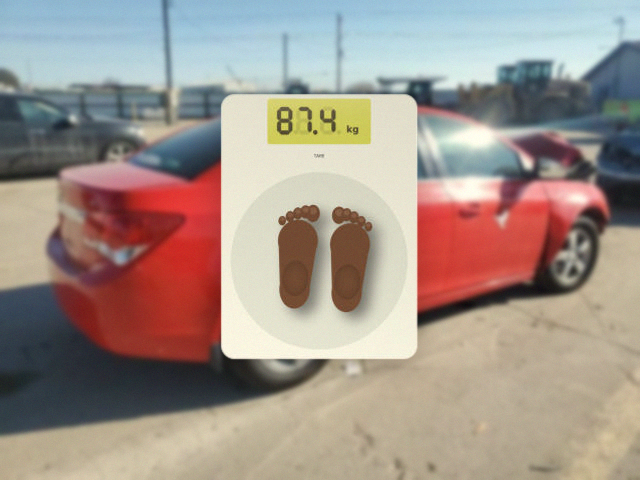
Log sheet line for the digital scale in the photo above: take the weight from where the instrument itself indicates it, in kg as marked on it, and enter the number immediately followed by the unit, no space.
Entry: 87.4kg
